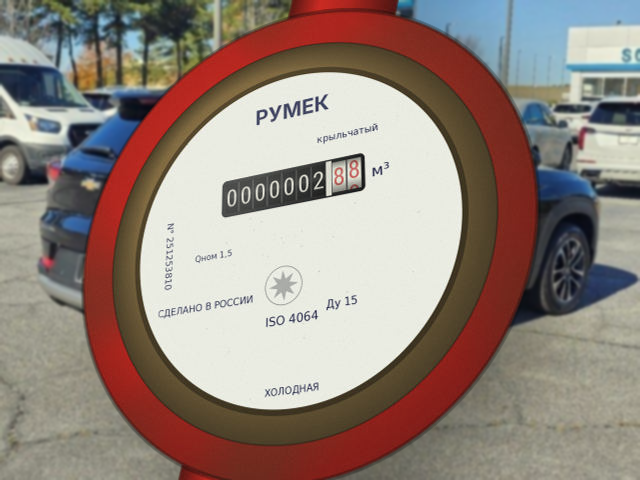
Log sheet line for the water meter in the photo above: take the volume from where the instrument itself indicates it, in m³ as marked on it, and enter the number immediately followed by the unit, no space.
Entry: 2.88m³
